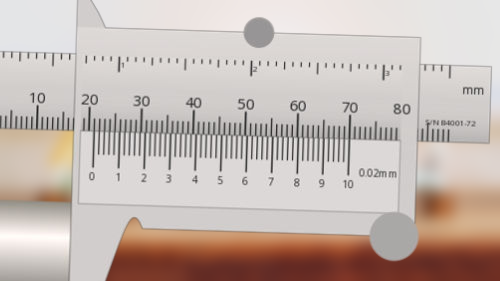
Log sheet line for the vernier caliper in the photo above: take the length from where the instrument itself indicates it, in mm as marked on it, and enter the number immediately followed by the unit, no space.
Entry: 21.0mm
